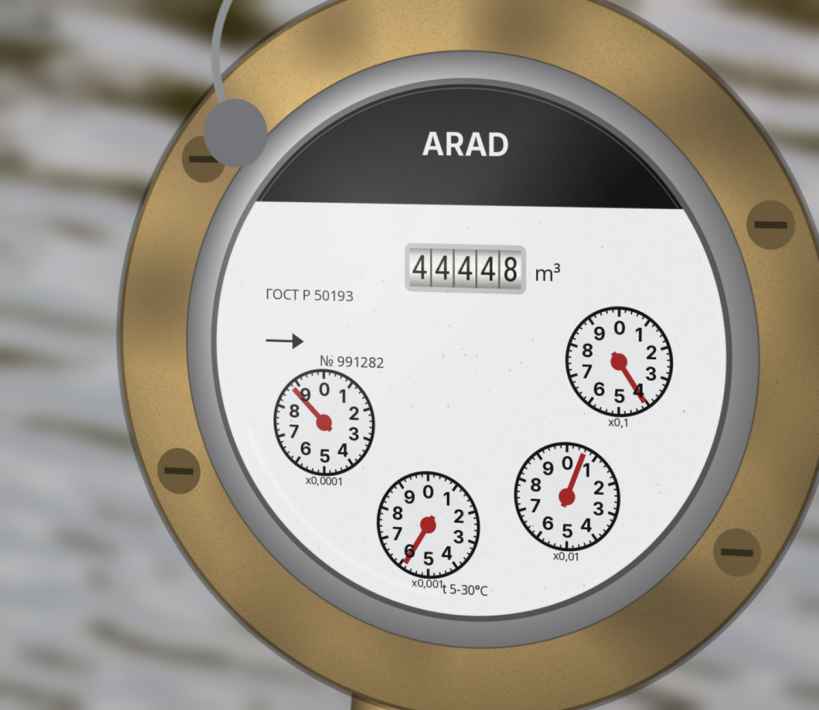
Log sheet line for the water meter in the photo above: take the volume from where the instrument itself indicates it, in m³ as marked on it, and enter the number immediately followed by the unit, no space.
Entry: 44448.4058m³
